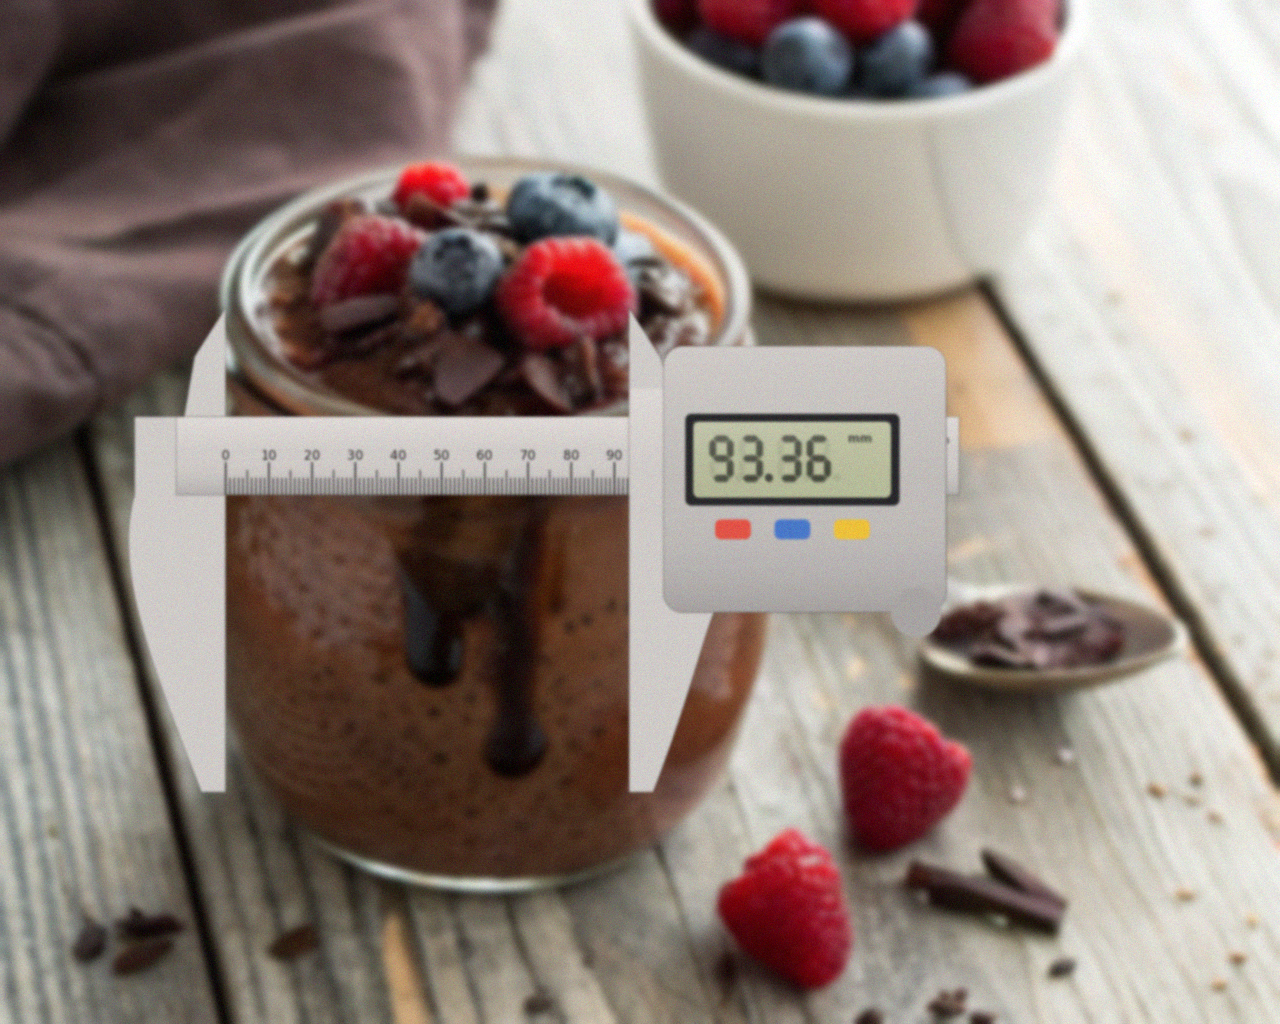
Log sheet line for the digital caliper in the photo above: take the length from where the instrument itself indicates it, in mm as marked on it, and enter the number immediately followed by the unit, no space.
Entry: 93.36mm
